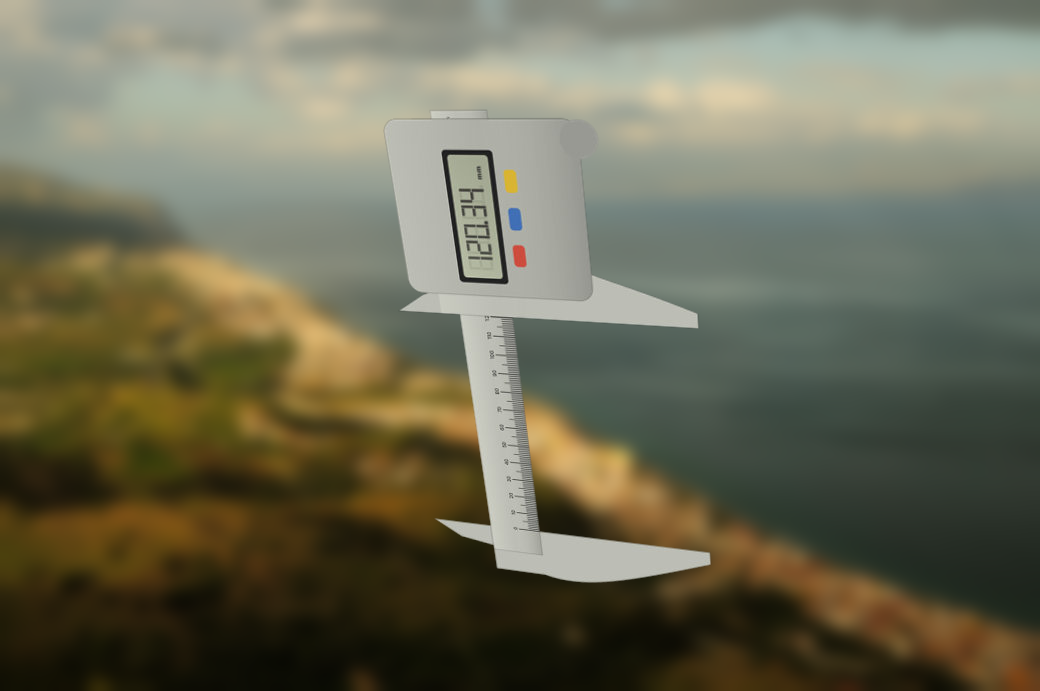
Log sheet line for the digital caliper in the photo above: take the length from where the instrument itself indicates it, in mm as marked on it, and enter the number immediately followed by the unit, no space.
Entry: 120.34mm
